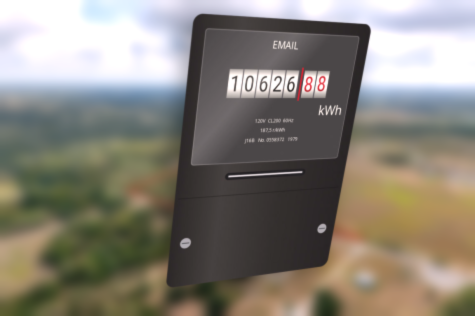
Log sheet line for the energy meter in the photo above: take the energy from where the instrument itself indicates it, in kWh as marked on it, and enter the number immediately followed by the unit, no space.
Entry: 10626.88kWh
